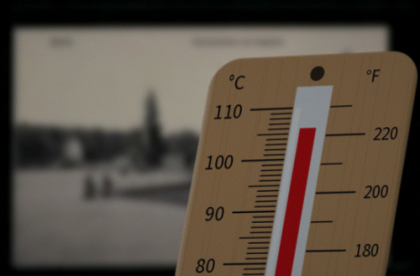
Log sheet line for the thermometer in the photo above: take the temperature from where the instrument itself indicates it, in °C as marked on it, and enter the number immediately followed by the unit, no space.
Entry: 106°C
